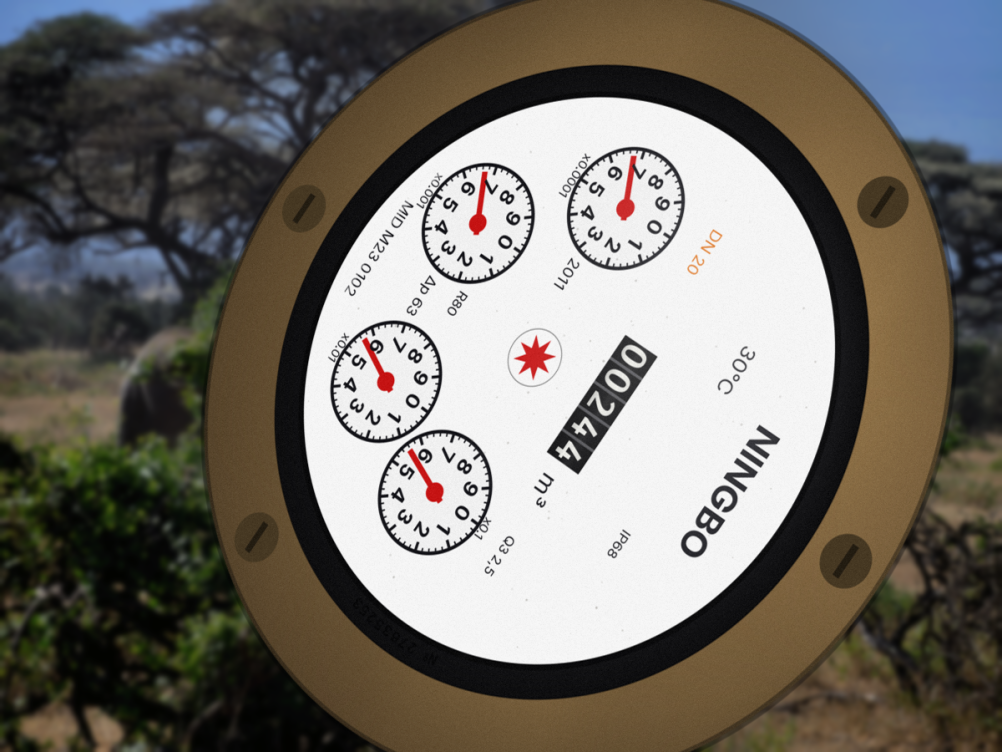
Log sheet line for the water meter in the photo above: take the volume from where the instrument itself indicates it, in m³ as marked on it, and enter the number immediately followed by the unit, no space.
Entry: 244.5566m³
